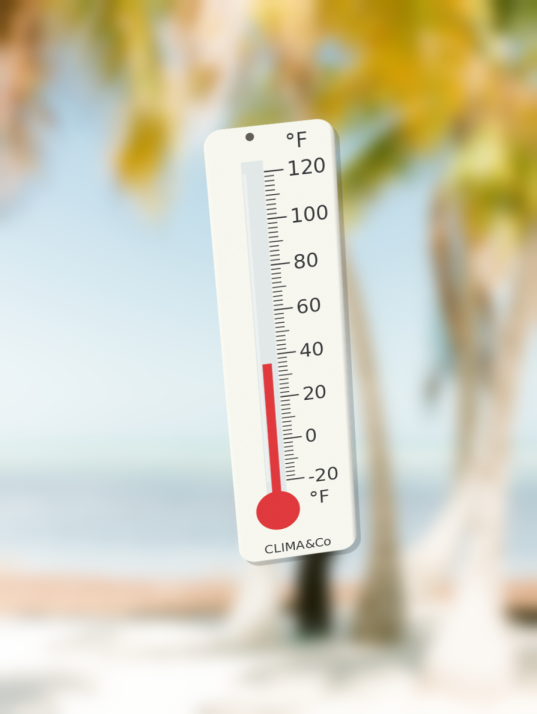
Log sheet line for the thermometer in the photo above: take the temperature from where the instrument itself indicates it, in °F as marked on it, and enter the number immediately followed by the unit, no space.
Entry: 36°F
